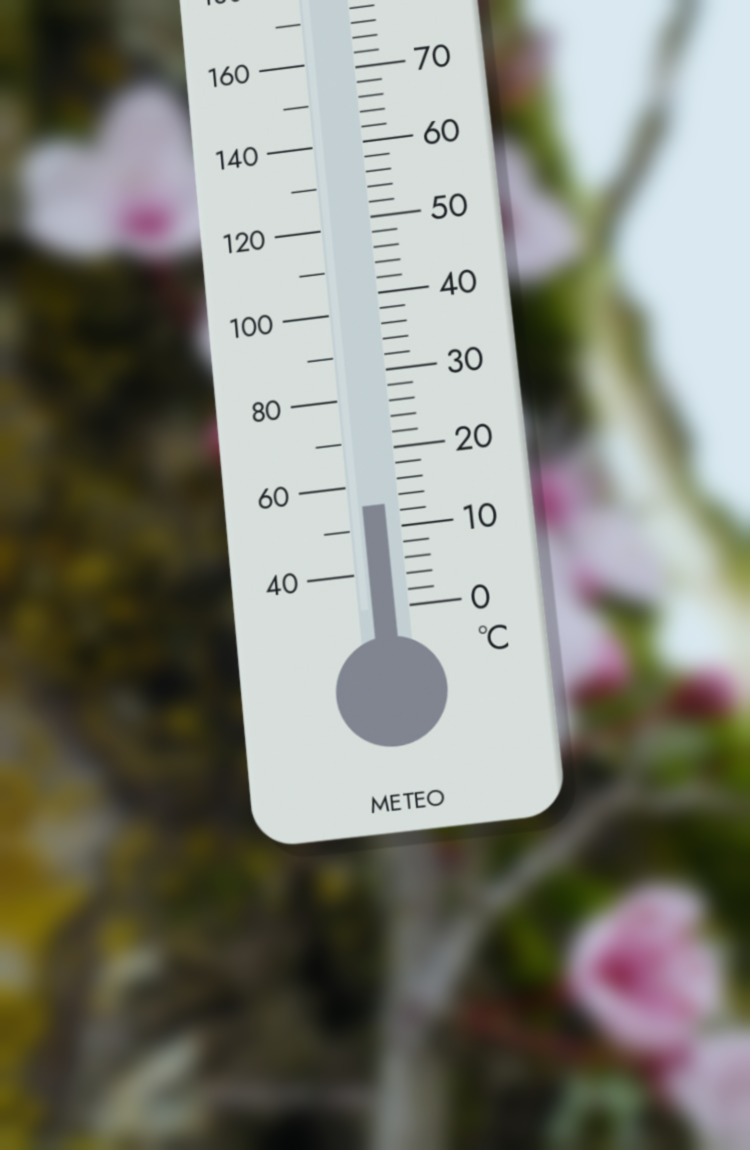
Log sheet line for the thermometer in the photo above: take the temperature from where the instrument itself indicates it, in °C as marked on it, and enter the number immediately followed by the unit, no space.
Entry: 13°C
